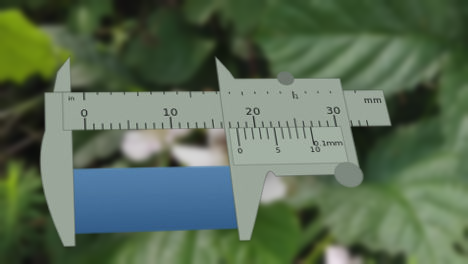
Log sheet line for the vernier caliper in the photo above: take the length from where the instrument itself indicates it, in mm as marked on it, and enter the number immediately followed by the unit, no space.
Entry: 17.8mm
